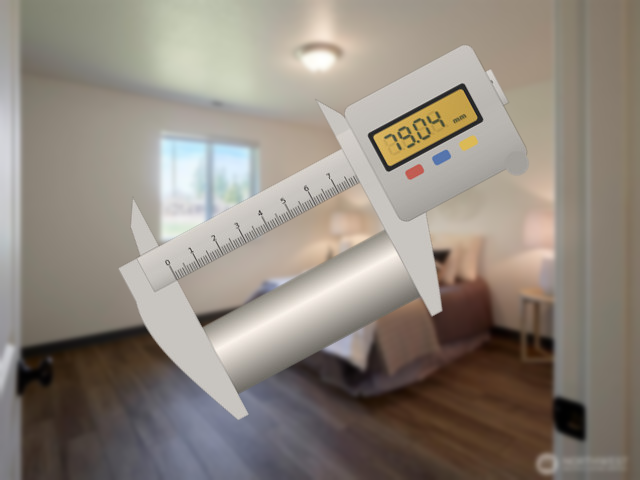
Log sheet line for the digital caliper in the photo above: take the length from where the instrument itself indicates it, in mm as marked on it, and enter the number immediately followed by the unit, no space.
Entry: 79.04mm
